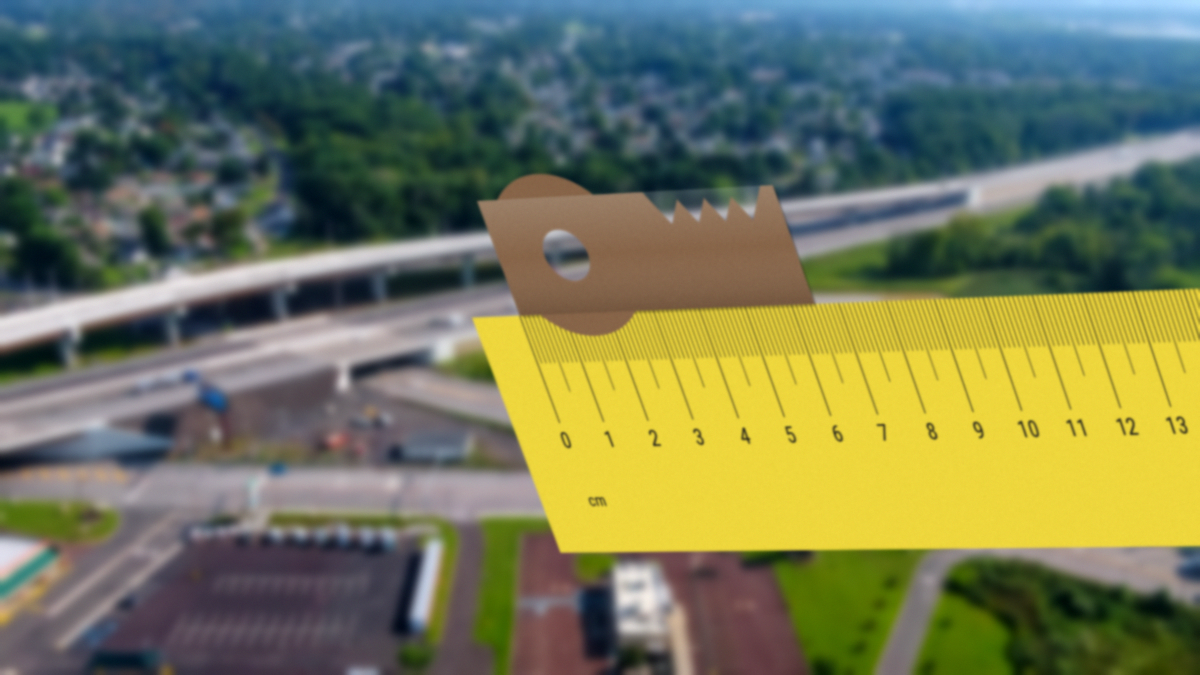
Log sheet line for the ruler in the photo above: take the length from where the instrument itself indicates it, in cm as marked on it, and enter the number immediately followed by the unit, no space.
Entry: 6.5cm
